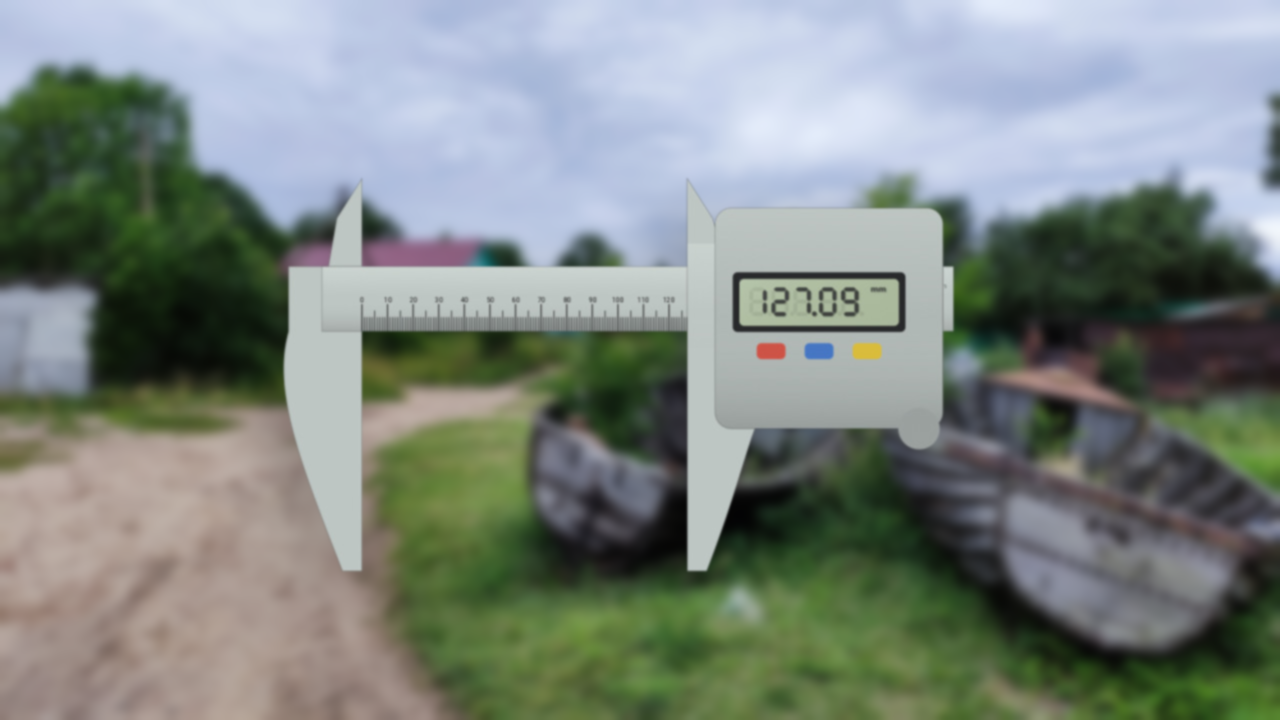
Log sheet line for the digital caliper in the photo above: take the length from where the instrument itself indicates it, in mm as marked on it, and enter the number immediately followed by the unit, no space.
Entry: 127.09mm
